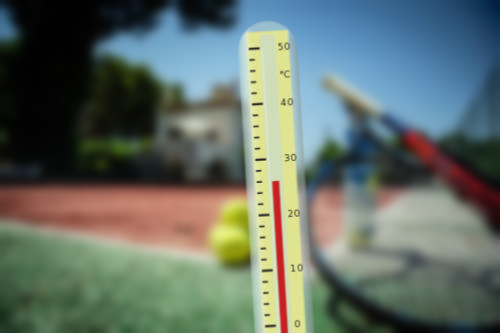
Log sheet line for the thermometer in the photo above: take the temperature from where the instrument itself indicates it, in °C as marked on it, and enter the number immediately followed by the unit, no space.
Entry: 26°C
